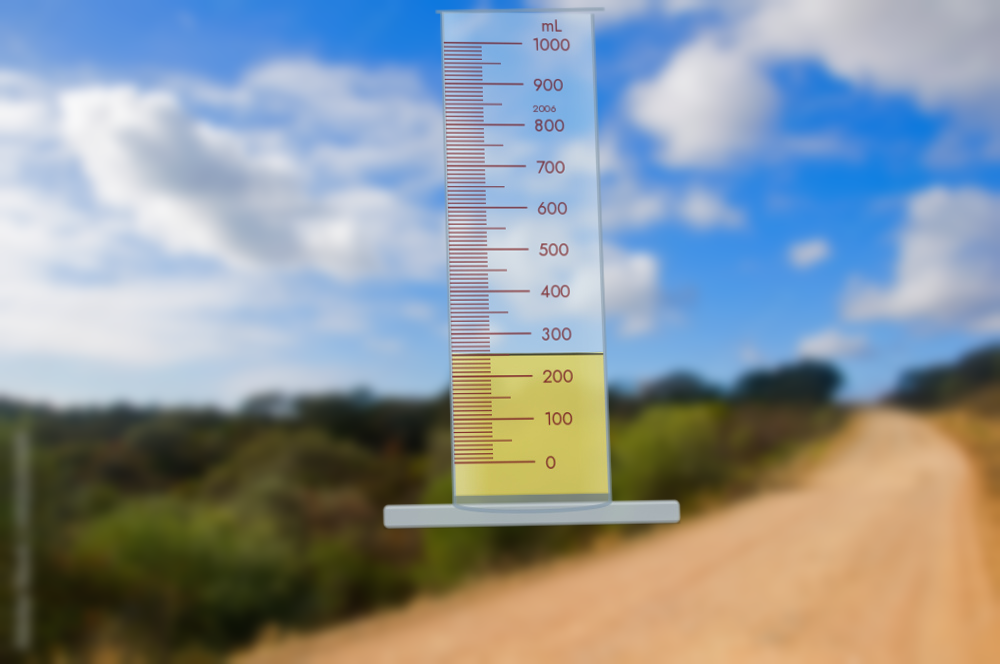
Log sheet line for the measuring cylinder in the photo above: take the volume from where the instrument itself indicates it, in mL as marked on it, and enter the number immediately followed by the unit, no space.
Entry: 250mL
